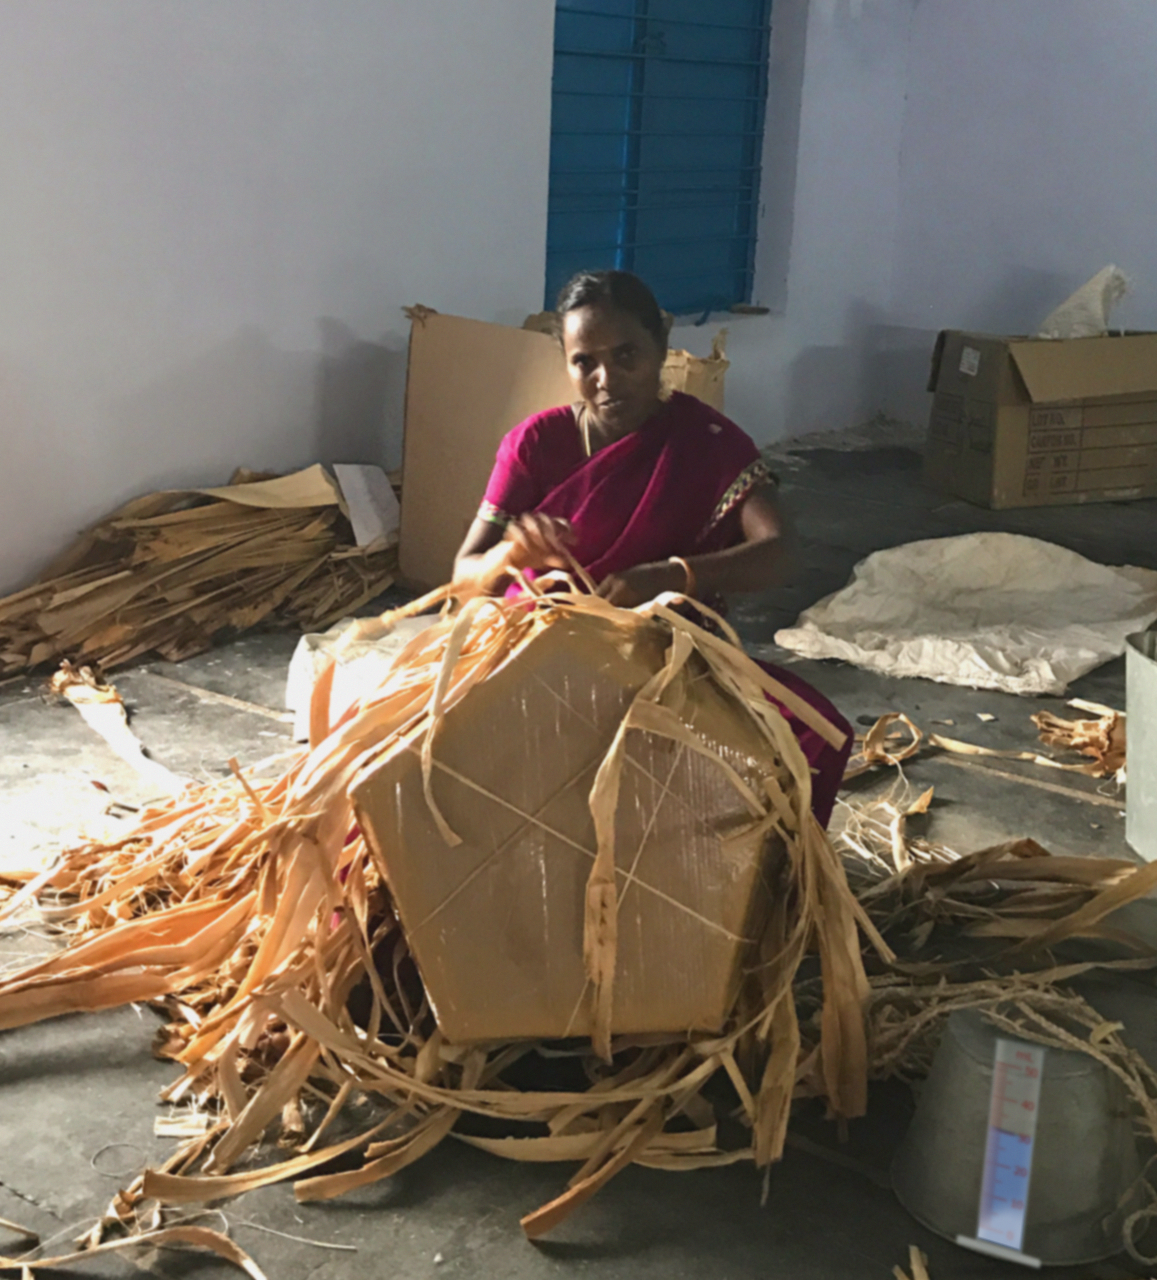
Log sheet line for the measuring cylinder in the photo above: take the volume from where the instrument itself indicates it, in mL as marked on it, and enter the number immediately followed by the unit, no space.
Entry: 30mL
